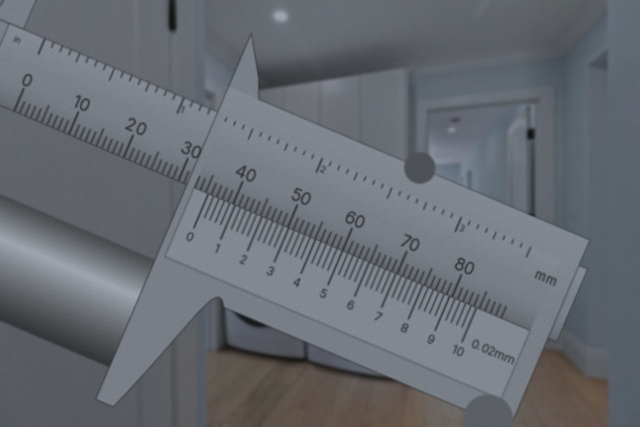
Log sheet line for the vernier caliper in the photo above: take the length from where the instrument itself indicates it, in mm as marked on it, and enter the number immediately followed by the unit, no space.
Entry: 35.5mm
